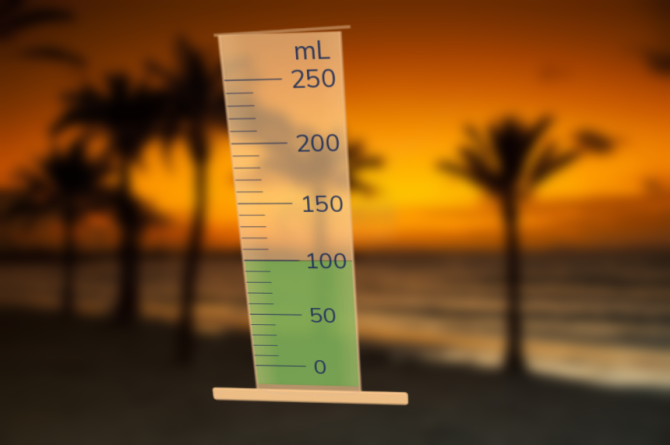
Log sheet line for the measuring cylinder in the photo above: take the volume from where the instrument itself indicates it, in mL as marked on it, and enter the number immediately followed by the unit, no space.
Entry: 100mL
